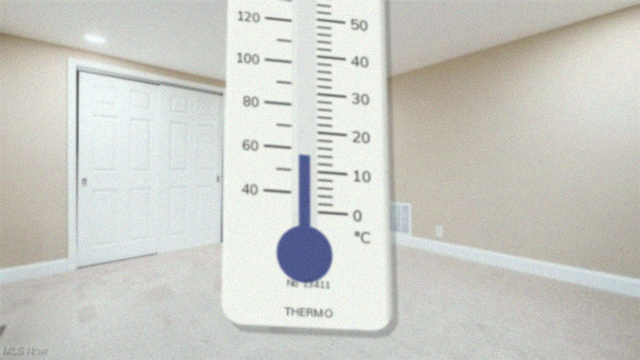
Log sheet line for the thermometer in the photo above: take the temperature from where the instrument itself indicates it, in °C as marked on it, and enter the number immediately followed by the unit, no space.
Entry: 14°C
